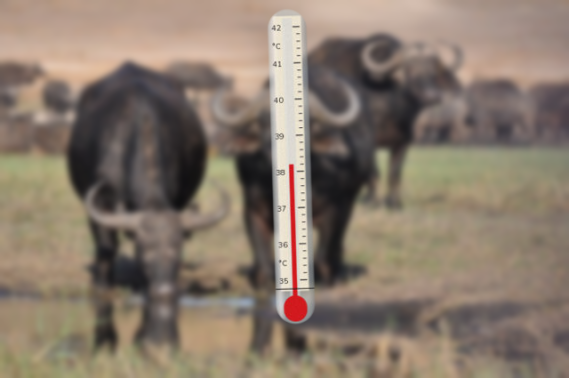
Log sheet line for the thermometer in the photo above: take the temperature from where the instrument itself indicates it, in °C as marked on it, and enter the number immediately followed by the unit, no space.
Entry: 38.2°C
